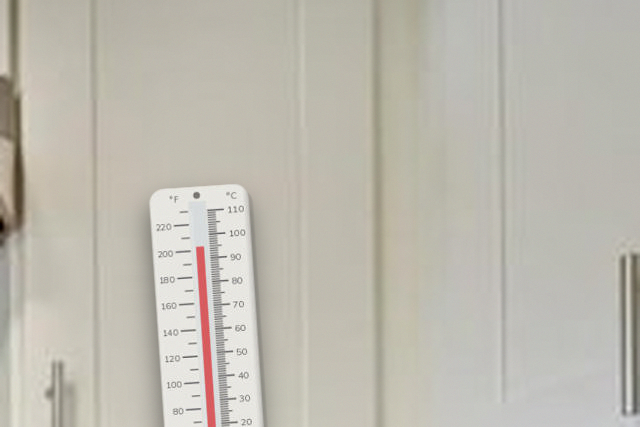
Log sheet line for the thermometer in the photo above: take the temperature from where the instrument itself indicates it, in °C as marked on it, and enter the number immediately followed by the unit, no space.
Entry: 95°C
